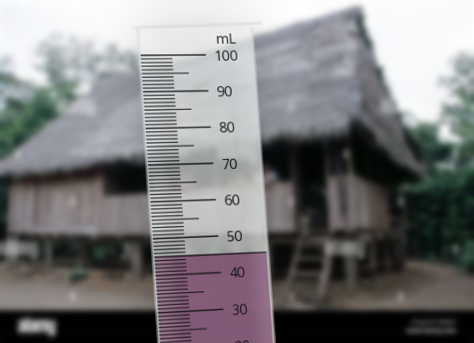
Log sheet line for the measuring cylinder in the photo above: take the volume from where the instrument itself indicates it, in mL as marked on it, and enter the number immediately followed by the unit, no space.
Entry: 45mL
